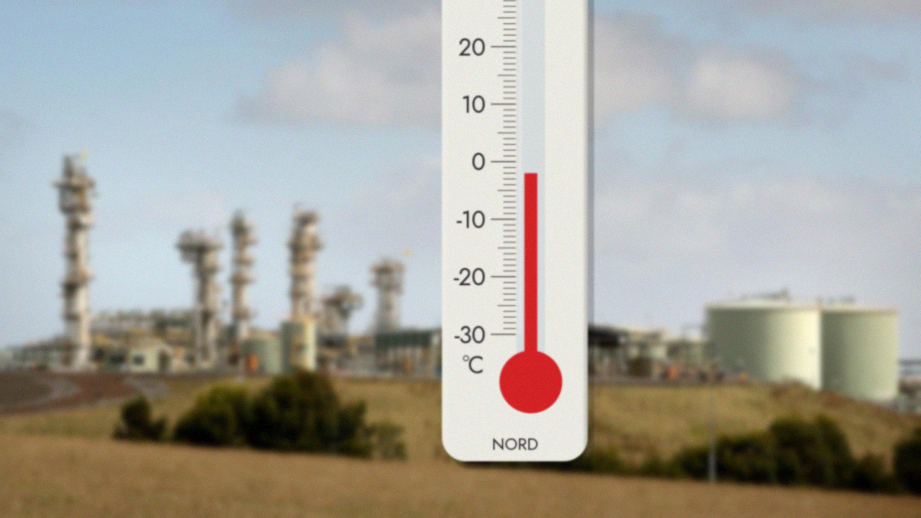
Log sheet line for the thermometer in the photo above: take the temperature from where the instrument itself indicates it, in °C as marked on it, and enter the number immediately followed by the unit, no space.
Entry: -2°C
